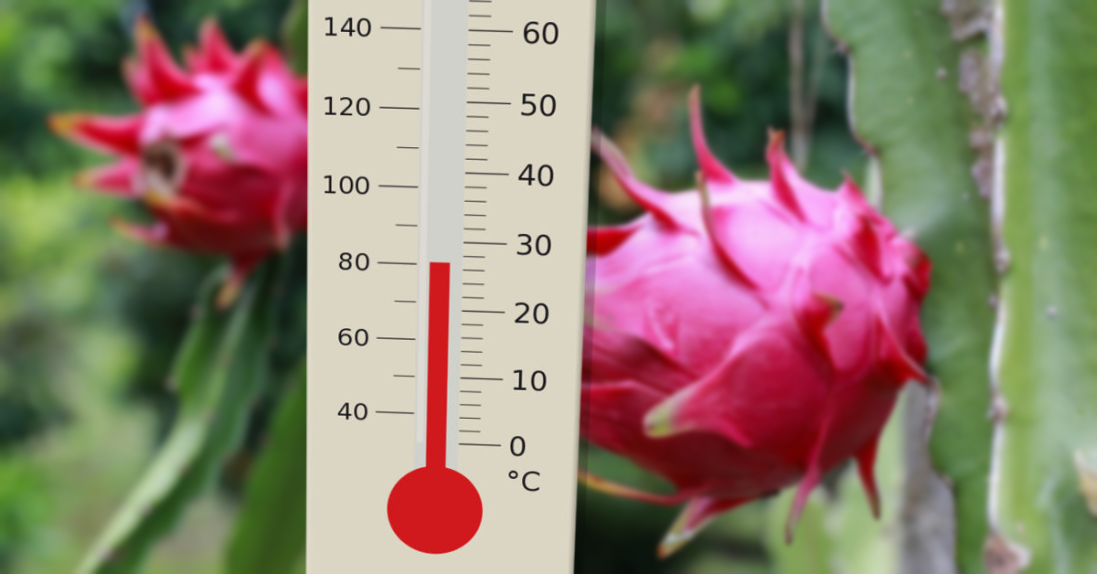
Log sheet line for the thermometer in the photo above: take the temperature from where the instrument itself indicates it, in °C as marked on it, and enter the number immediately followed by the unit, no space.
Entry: 27°C
